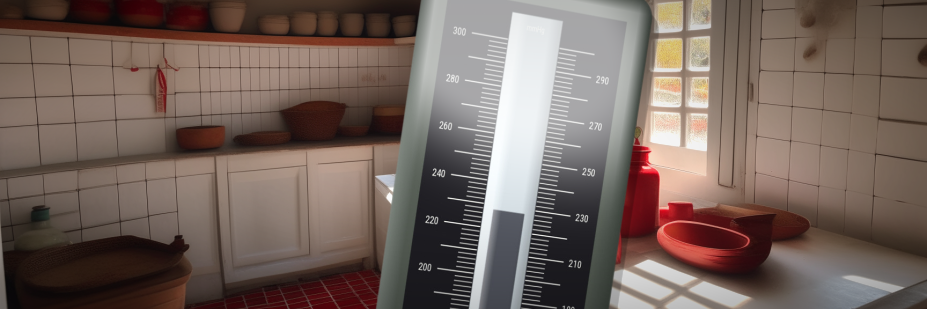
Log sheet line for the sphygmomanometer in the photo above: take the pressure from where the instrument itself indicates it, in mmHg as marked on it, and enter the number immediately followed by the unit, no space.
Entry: 228mmHg
